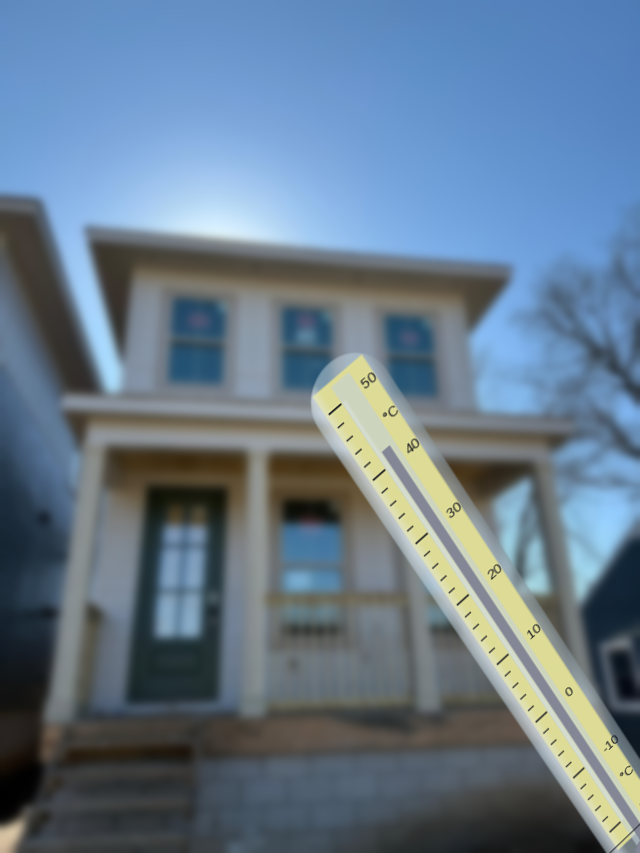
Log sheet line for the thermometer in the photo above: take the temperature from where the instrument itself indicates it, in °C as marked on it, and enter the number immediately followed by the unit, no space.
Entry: 42°C
